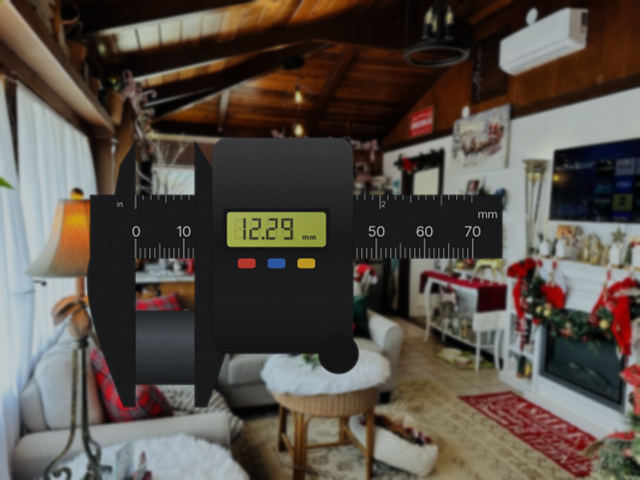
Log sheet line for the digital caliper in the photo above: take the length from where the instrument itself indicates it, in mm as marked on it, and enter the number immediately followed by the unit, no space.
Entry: 12.29mm
